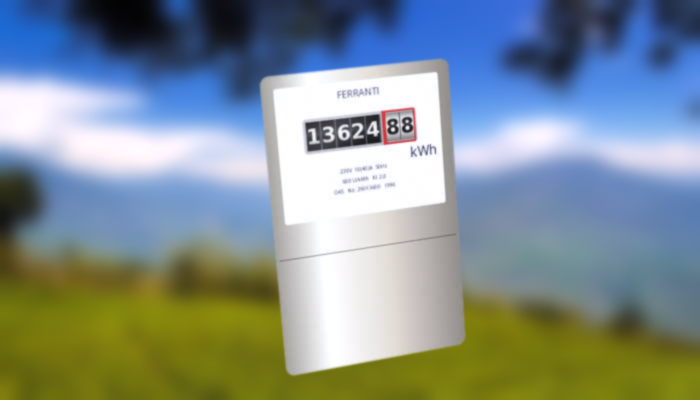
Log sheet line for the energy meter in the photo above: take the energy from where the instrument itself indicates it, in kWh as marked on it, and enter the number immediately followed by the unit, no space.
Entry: 13624.88kWh
